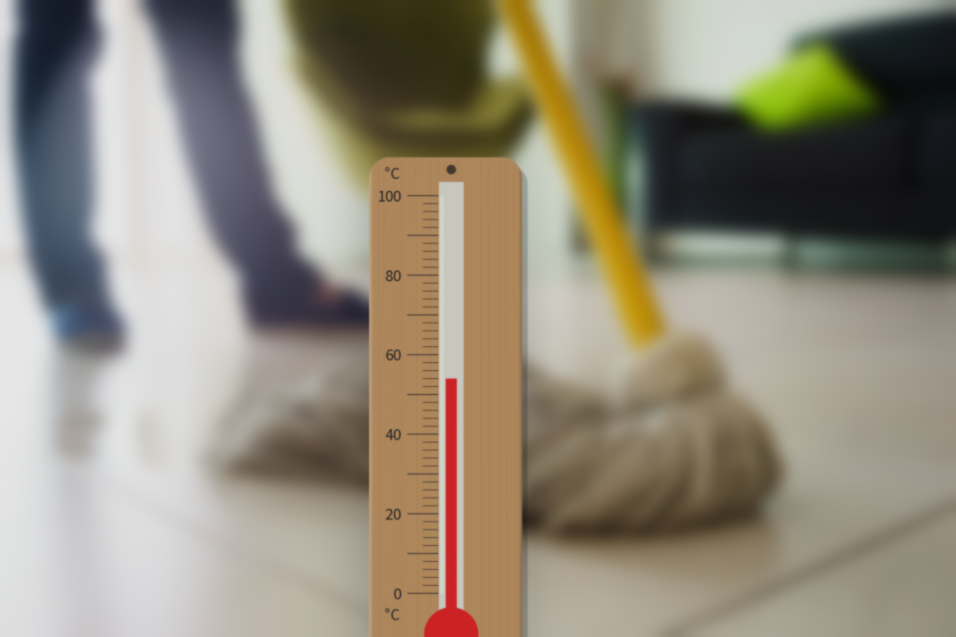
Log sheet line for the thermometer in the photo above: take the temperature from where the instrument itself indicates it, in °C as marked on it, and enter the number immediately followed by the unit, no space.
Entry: 54°C
